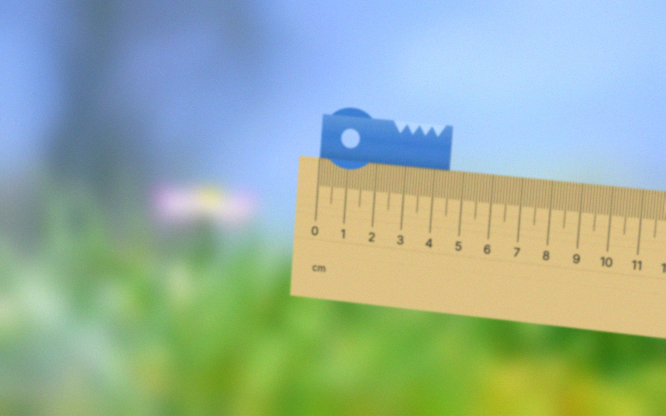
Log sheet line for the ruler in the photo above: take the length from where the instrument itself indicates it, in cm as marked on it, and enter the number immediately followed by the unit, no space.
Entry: 4.5cm
